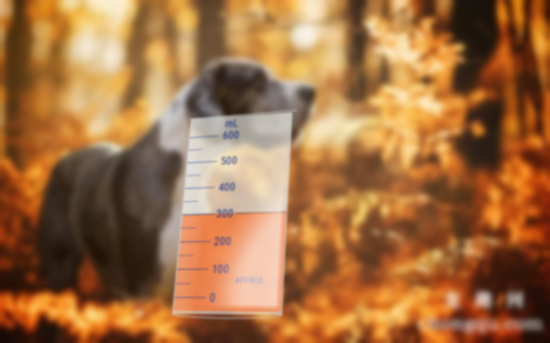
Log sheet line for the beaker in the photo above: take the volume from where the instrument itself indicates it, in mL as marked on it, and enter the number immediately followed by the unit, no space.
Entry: 300mL
